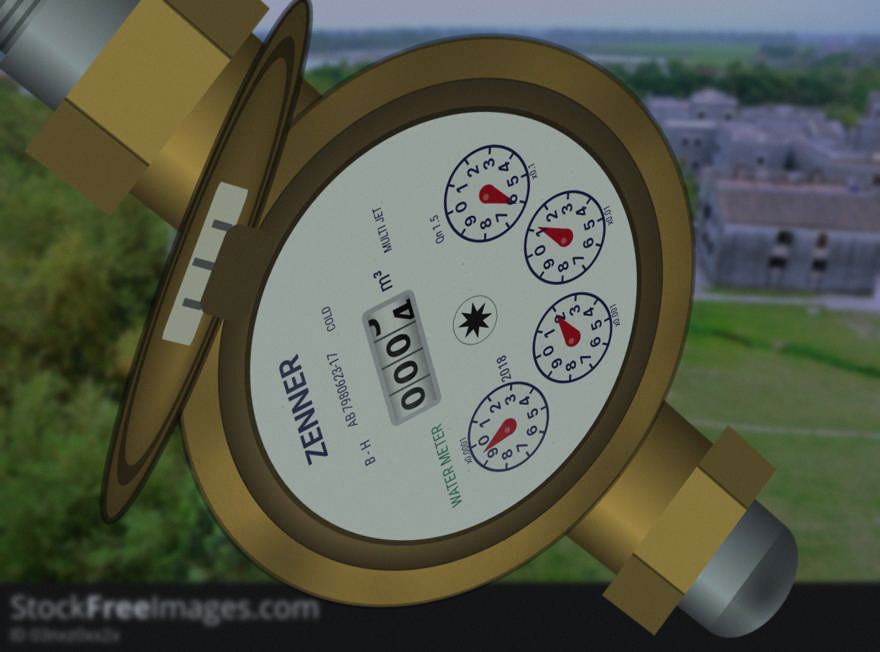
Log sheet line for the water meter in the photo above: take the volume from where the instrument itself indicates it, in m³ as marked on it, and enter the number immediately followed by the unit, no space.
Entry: 3.6119m³
